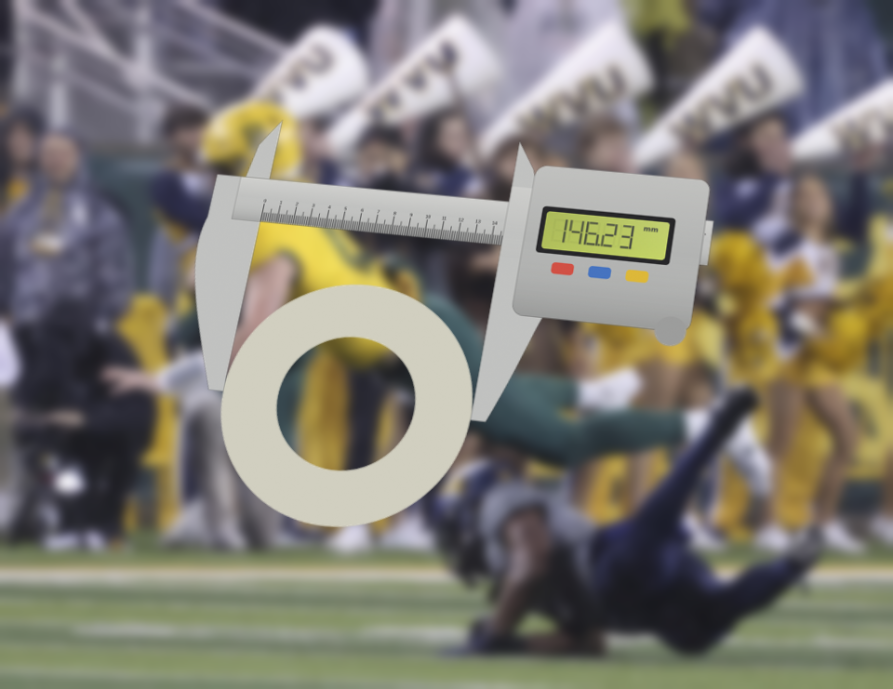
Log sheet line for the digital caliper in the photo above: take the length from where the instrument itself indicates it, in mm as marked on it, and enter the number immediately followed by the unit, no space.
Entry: 146.23mm
